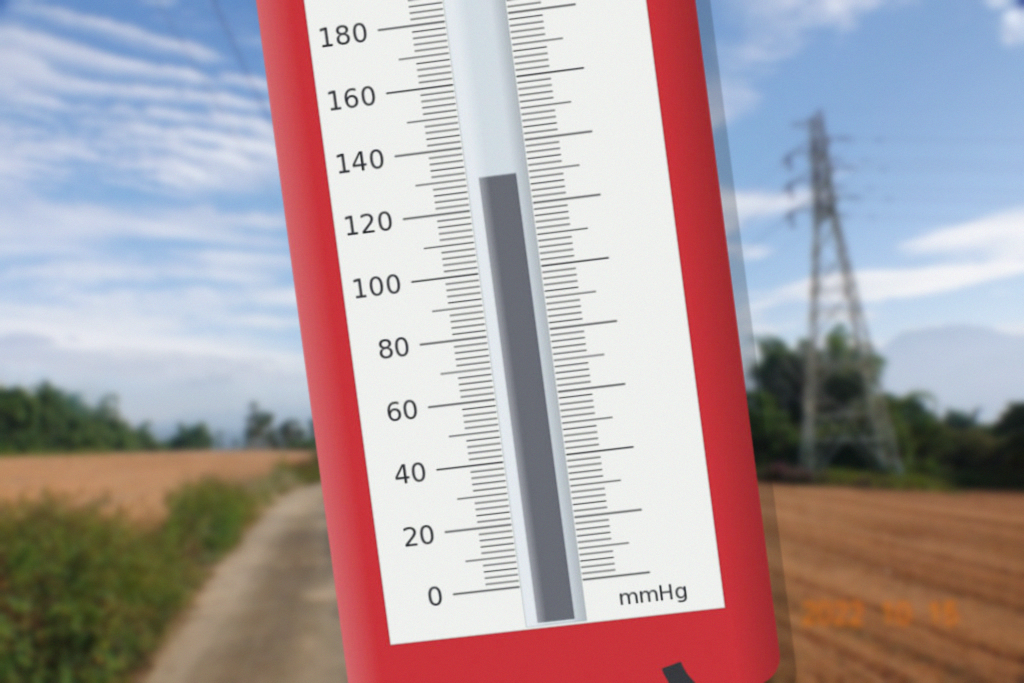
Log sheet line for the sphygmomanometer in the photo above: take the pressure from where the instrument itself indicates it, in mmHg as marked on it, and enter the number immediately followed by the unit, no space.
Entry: 130mmHg
